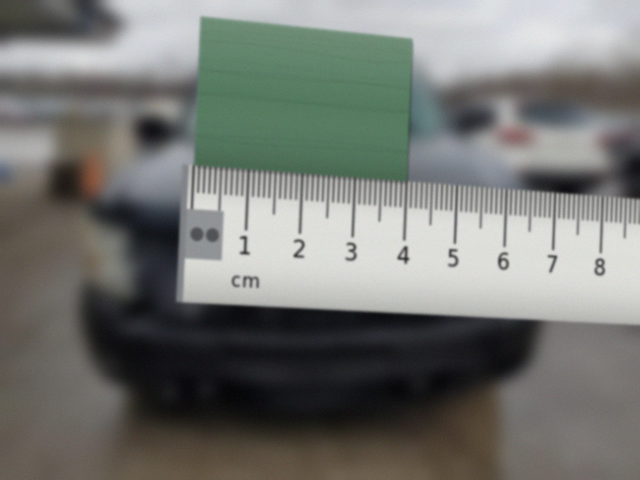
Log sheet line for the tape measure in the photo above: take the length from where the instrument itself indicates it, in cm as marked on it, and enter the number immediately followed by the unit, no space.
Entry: 4cm
